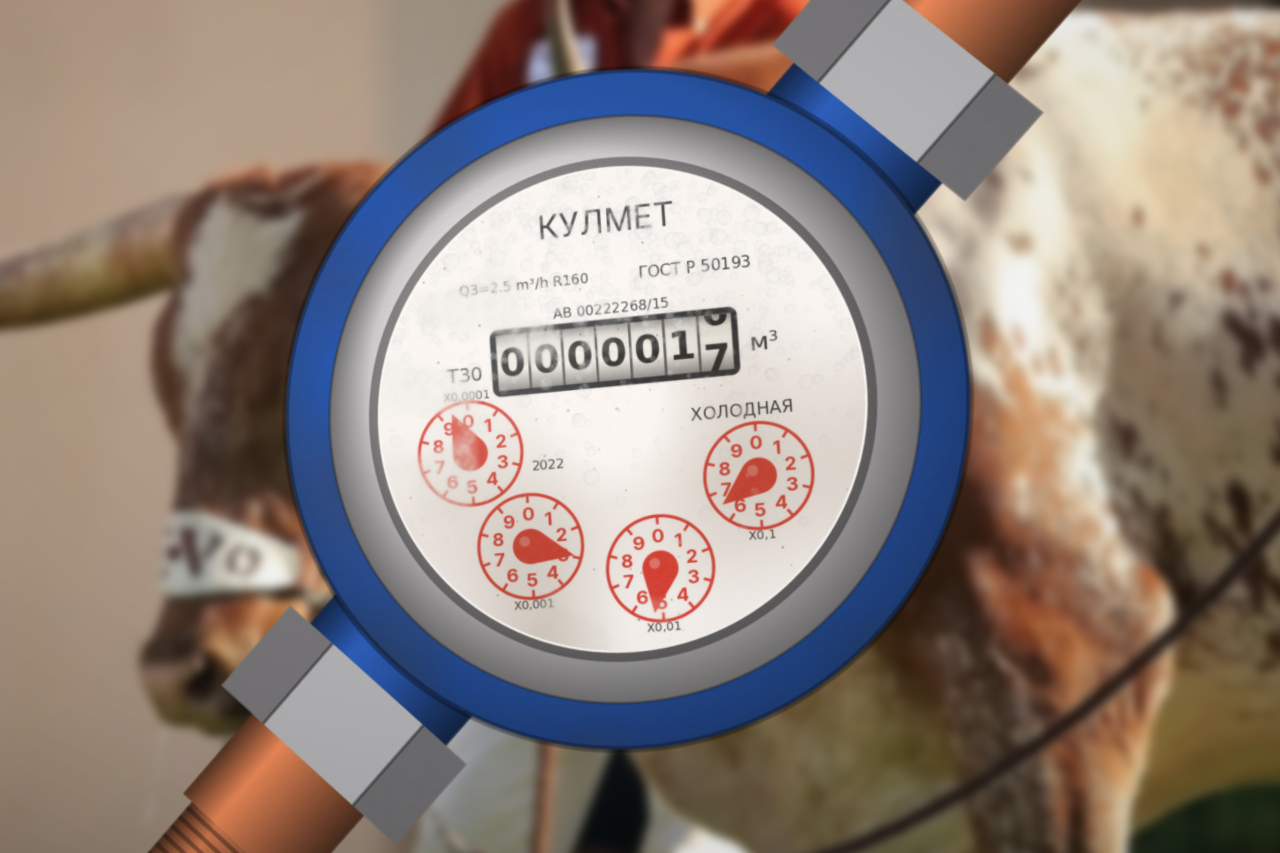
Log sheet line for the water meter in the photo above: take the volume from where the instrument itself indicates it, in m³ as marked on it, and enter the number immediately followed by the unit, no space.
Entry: 16.6529m³
